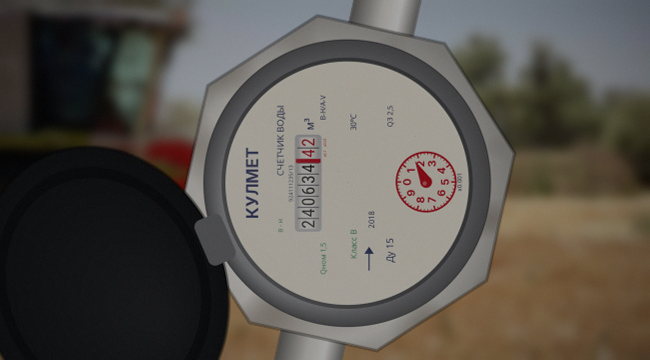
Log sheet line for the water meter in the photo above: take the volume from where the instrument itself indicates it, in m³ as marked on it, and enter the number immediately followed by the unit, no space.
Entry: 240634.421m³
